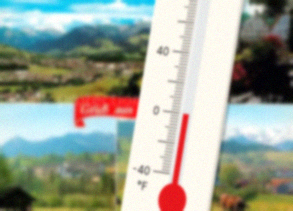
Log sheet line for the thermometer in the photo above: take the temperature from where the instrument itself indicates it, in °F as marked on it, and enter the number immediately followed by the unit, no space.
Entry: 0°F
